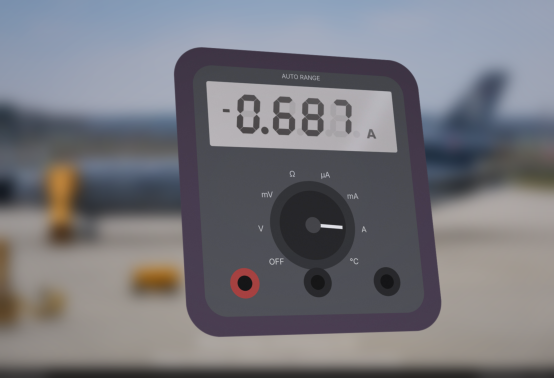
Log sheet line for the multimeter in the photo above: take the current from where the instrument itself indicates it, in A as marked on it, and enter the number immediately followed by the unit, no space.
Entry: -0.687A
